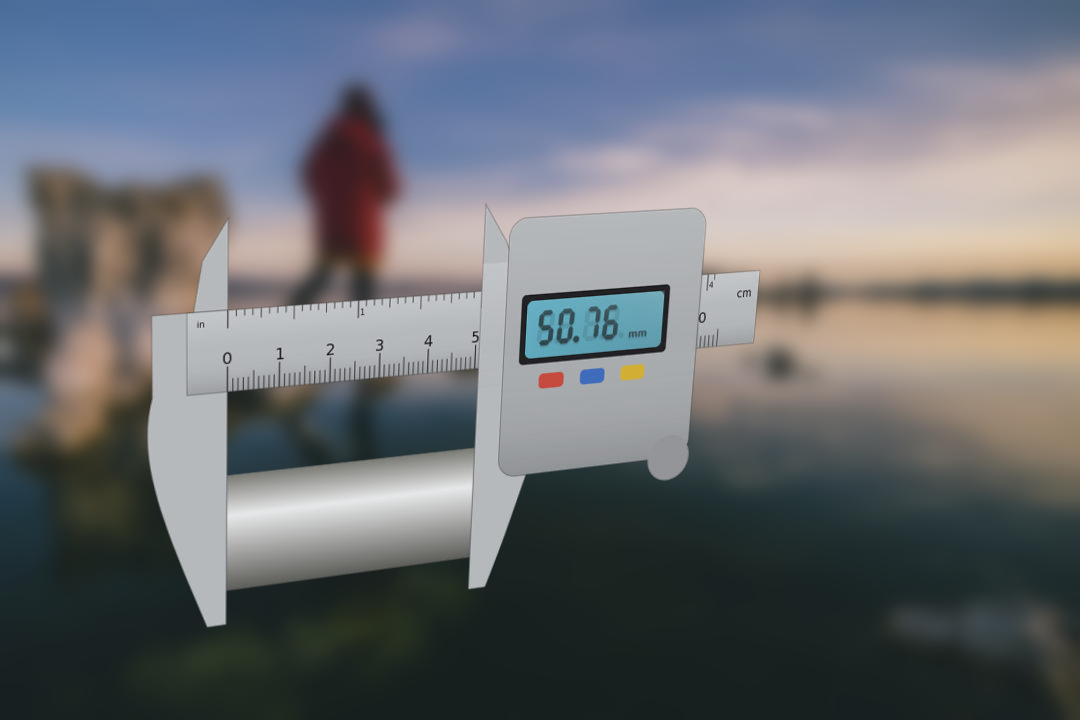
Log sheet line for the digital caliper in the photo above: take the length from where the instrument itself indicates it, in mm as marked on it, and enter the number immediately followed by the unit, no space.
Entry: 50.76mm
